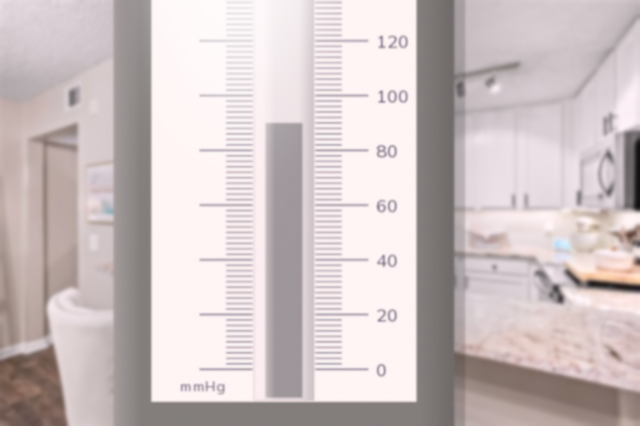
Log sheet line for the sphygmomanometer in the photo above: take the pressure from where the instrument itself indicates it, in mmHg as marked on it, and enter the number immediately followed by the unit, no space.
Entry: 90mmHg
